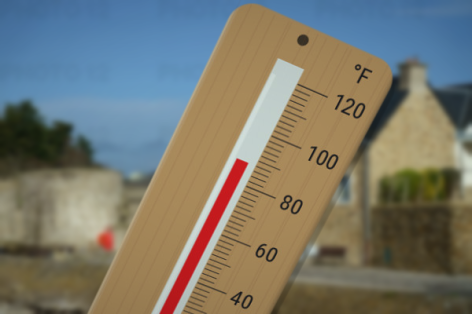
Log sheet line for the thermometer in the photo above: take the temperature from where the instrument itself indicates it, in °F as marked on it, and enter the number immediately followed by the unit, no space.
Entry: 88°F
